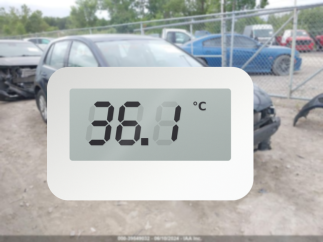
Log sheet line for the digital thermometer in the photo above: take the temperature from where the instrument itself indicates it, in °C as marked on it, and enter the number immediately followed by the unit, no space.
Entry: 36.1°C
